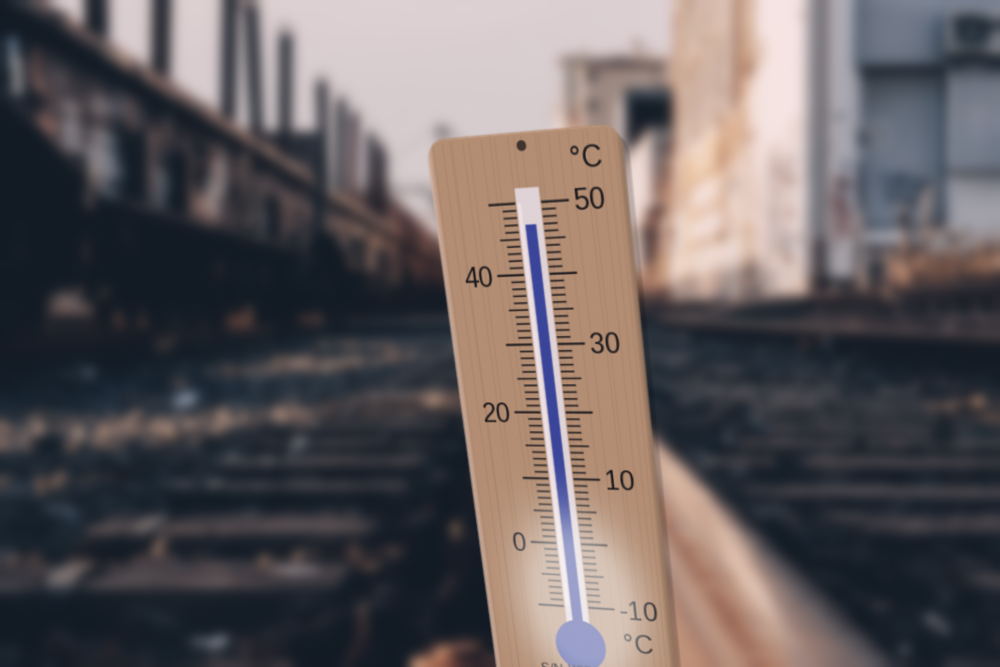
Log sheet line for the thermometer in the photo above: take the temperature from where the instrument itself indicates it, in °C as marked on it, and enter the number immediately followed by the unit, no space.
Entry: 47°C
